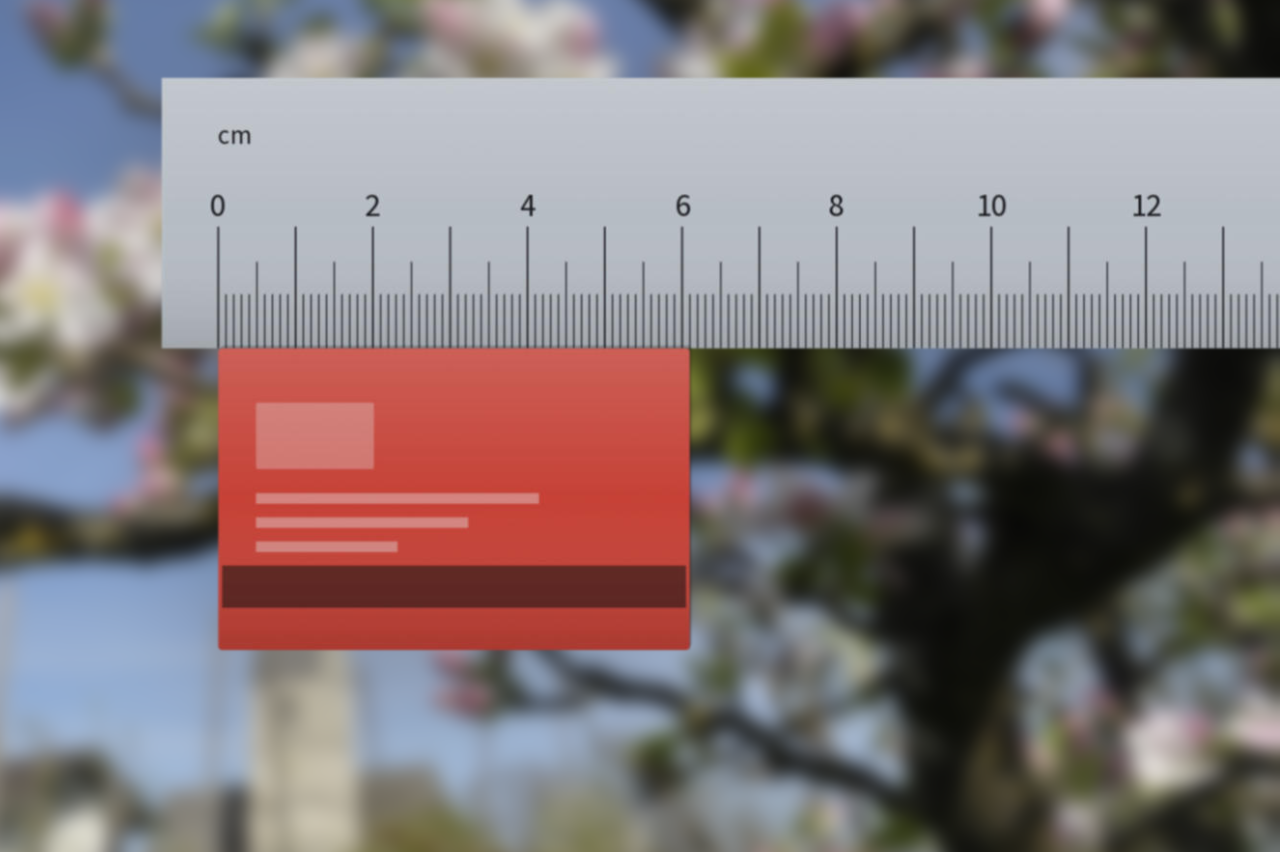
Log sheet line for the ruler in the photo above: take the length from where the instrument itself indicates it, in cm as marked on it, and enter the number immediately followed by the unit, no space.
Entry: 6.1cm
